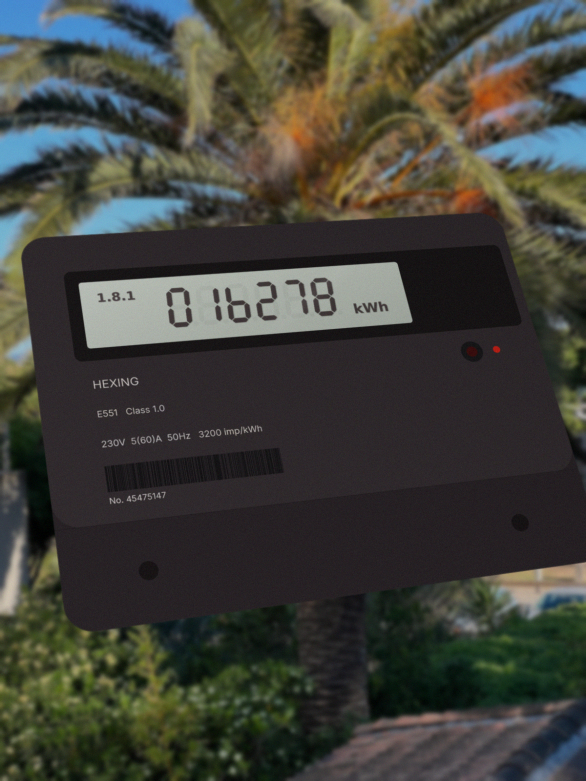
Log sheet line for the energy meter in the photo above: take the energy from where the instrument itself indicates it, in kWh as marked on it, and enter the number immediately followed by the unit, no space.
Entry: 16278kWh
